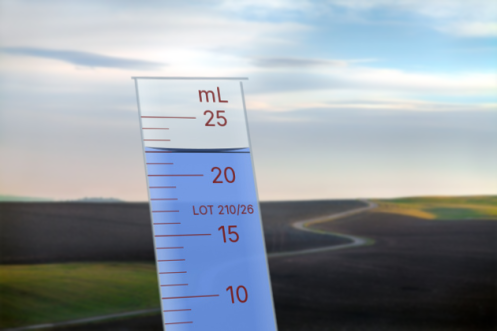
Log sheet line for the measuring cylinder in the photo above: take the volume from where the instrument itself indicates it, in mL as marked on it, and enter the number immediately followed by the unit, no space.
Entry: 22mL
